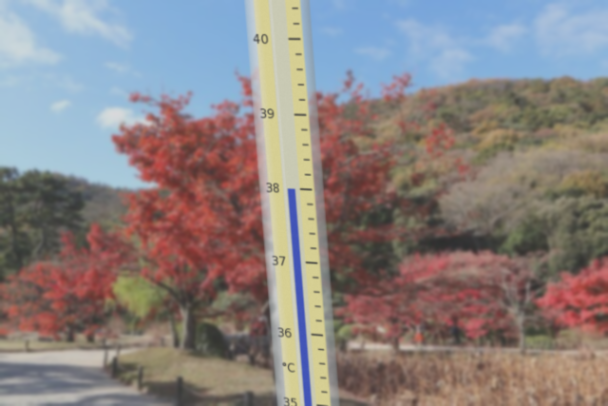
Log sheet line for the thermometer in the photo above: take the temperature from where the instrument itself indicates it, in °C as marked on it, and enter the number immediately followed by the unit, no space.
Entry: 38°C
